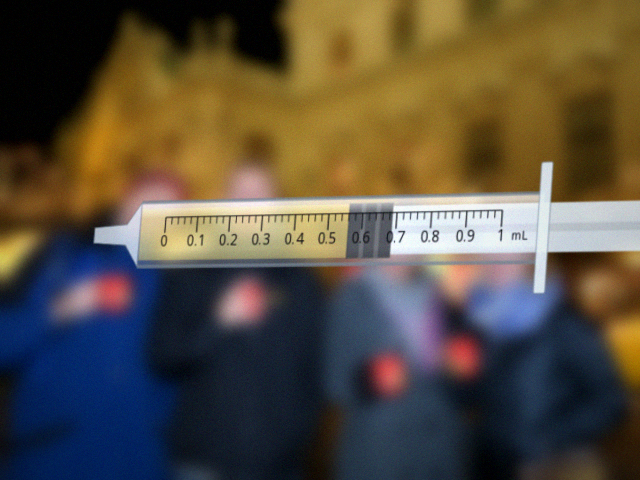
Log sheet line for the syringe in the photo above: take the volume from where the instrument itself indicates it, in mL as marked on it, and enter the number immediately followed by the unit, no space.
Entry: 0.56mL
